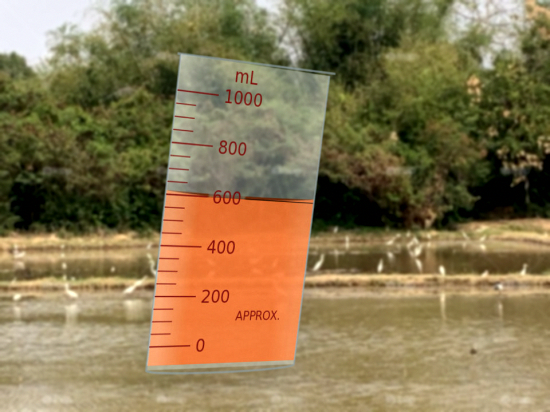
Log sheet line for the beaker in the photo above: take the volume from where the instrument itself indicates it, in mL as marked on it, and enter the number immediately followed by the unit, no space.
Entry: 600mL
